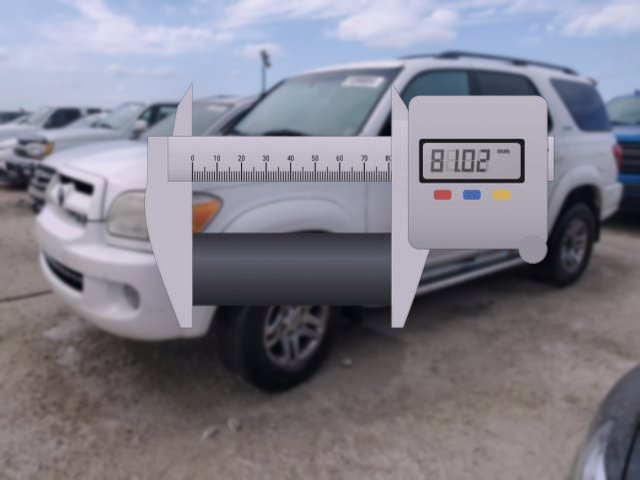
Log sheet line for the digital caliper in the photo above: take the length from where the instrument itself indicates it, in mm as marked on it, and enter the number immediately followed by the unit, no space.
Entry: 81.02mm
